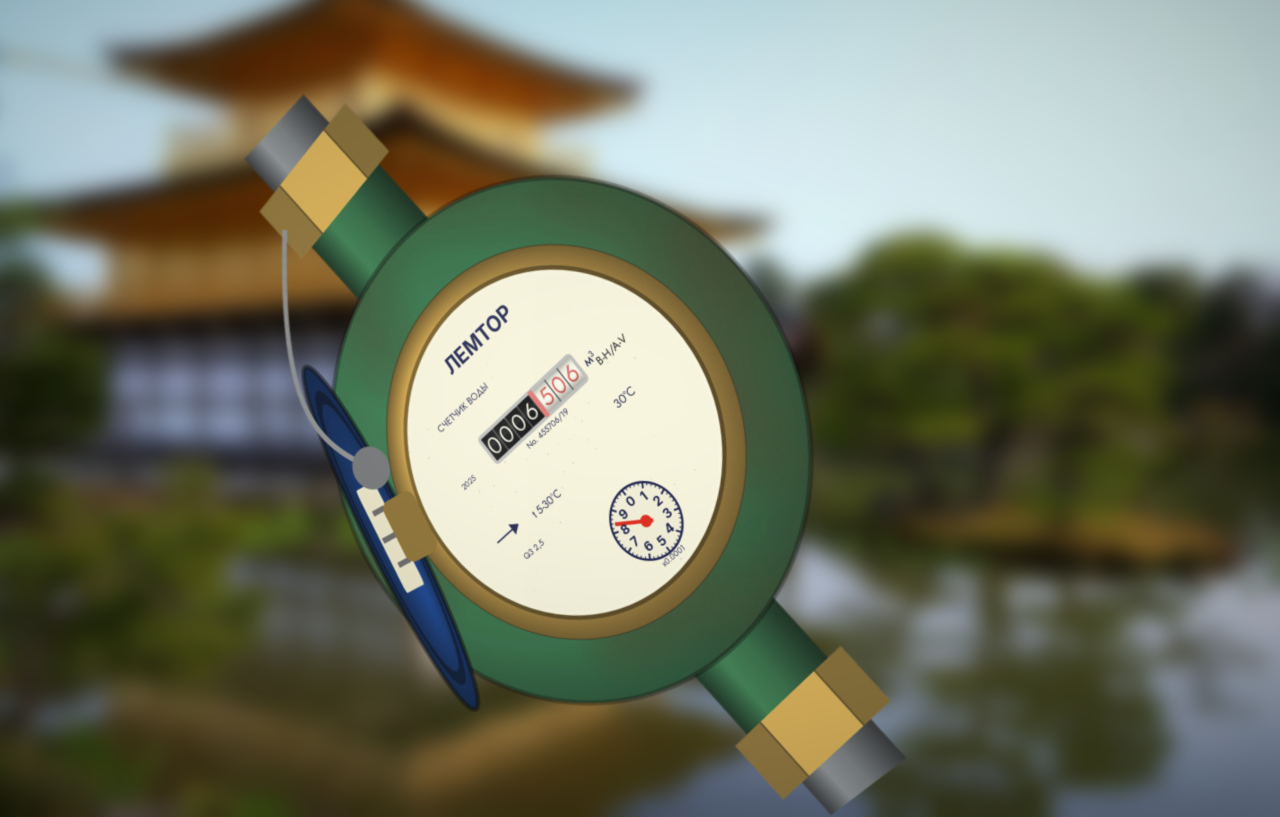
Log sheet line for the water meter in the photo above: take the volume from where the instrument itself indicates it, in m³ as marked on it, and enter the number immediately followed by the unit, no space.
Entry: 6.5068m³
